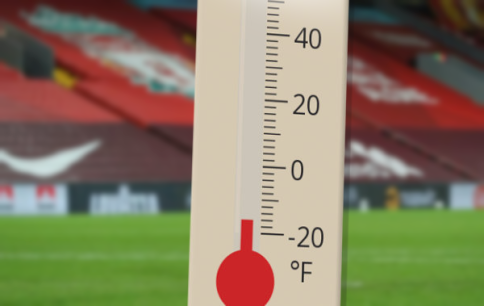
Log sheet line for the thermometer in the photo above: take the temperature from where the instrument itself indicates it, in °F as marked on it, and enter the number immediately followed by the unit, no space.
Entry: -16°F
